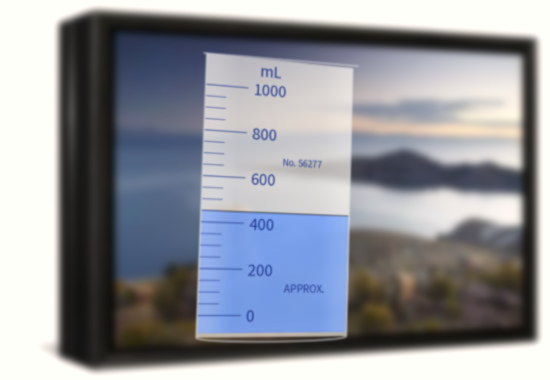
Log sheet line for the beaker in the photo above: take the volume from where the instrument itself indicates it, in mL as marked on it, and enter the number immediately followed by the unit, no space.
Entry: 450mL
